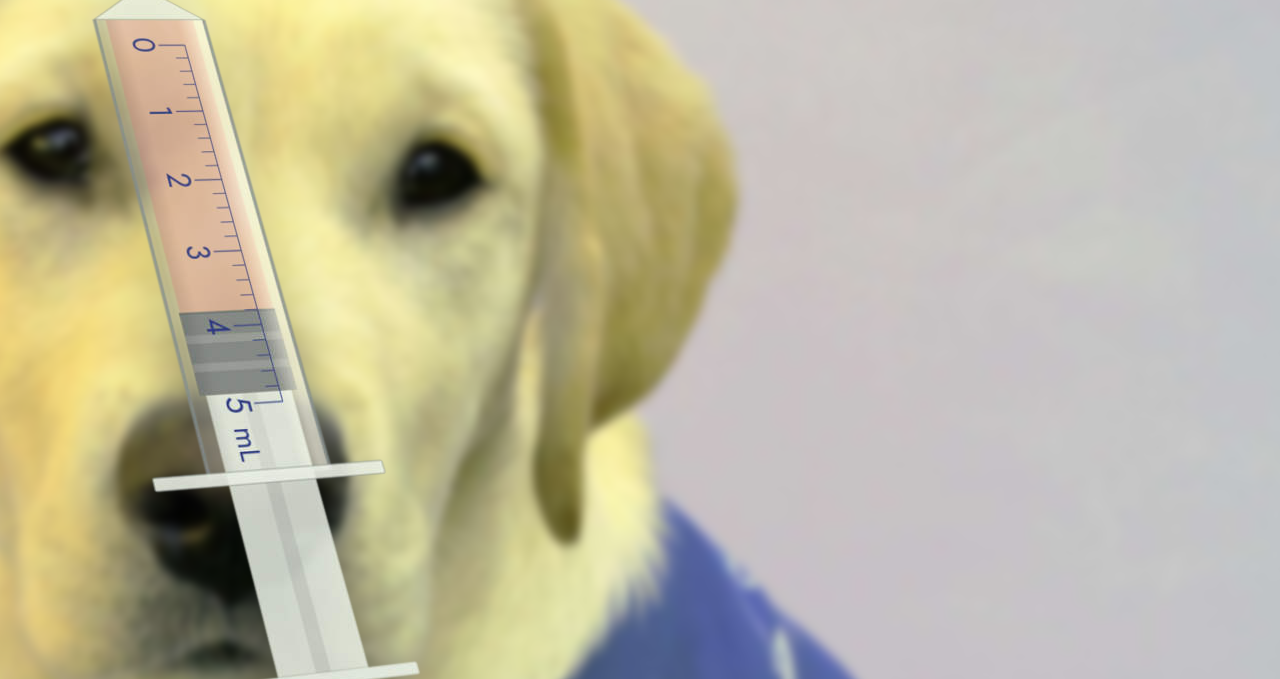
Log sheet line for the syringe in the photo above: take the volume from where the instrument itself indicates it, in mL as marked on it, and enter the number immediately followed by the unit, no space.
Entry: 3.8mL
